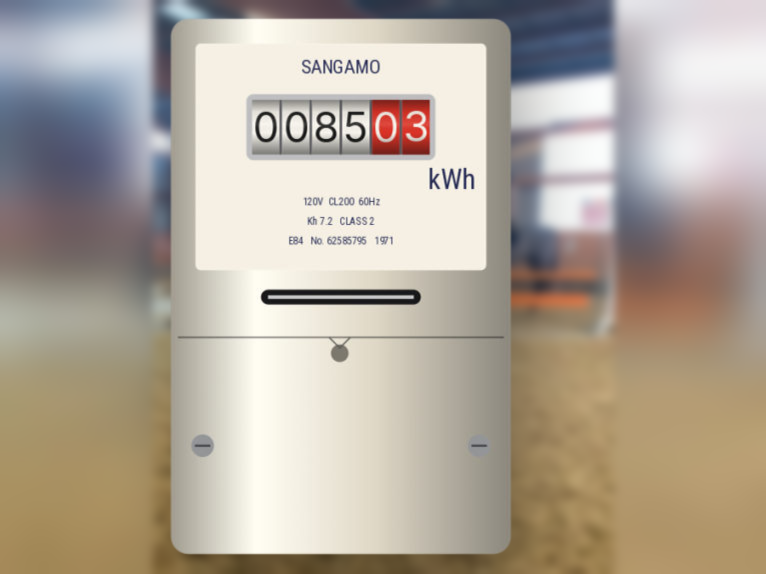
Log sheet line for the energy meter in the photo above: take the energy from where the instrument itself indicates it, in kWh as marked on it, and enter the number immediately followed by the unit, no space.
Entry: 85.03kWh
